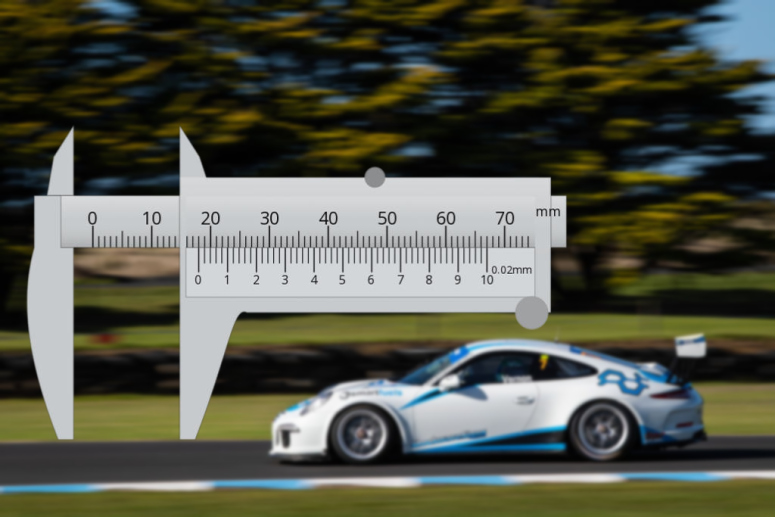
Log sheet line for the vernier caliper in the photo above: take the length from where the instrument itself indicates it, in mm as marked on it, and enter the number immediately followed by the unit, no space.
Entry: 18.0mm
